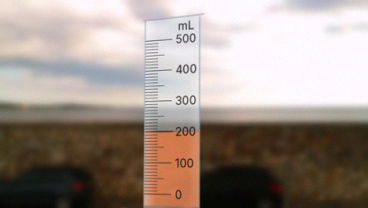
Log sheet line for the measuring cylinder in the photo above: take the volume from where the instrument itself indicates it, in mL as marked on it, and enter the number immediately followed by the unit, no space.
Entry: 200mL
